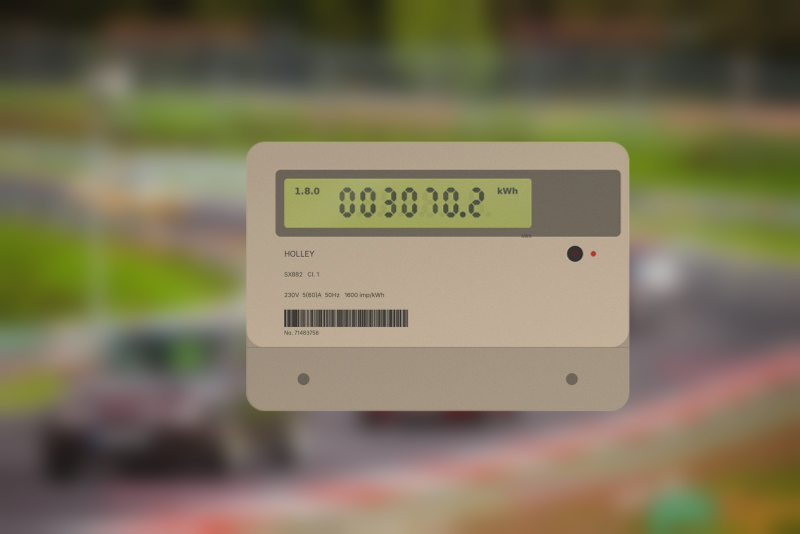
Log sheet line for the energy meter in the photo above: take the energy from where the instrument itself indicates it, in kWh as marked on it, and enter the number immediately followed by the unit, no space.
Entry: 3070.2kWh
